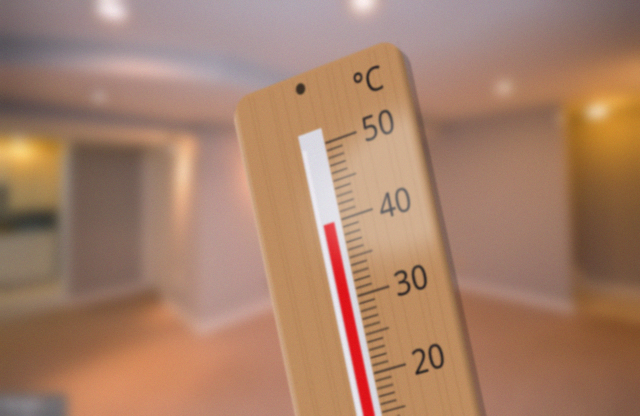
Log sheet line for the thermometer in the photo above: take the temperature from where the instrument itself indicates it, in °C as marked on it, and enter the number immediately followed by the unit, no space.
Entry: 40°C
